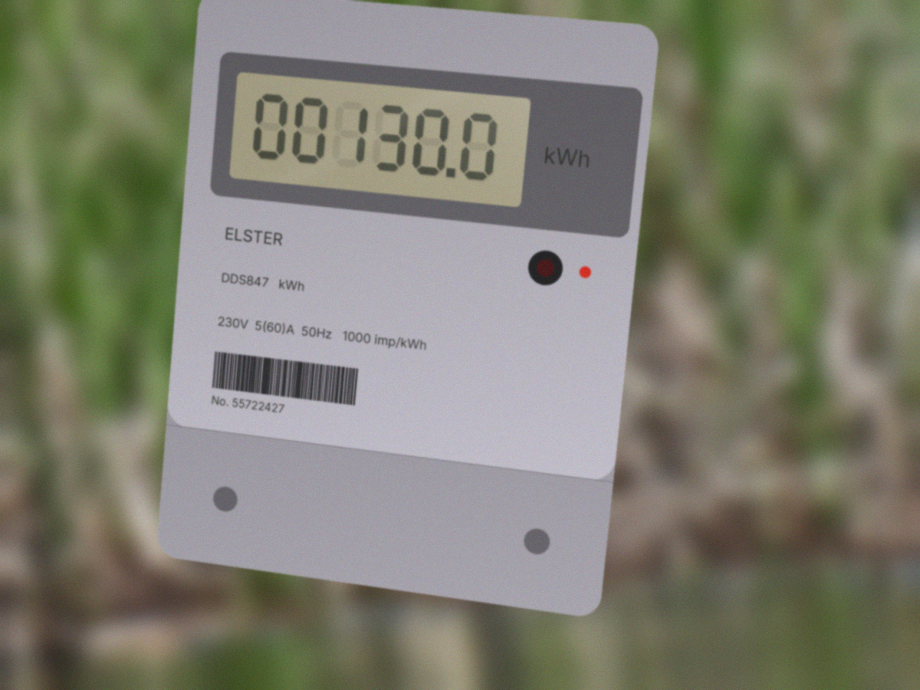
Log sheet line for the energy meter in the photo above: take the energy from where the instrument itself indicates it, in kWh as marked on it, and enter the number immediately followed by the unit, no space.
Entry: 130.0kWh
